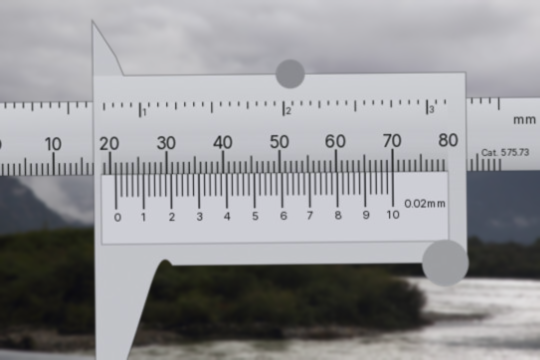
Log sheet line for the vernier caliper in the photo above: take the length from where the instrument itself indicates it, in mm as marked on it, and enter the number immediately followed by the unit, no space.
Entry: 21.0mm
